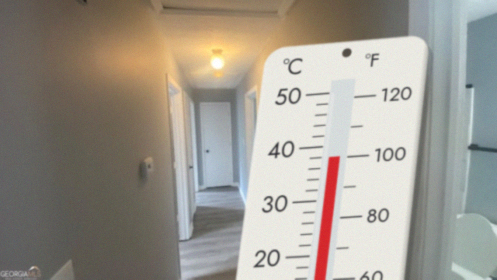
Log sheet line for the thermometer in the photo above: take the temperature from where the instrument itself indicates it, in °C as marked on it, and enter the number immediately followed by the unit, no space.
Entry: 38°C
